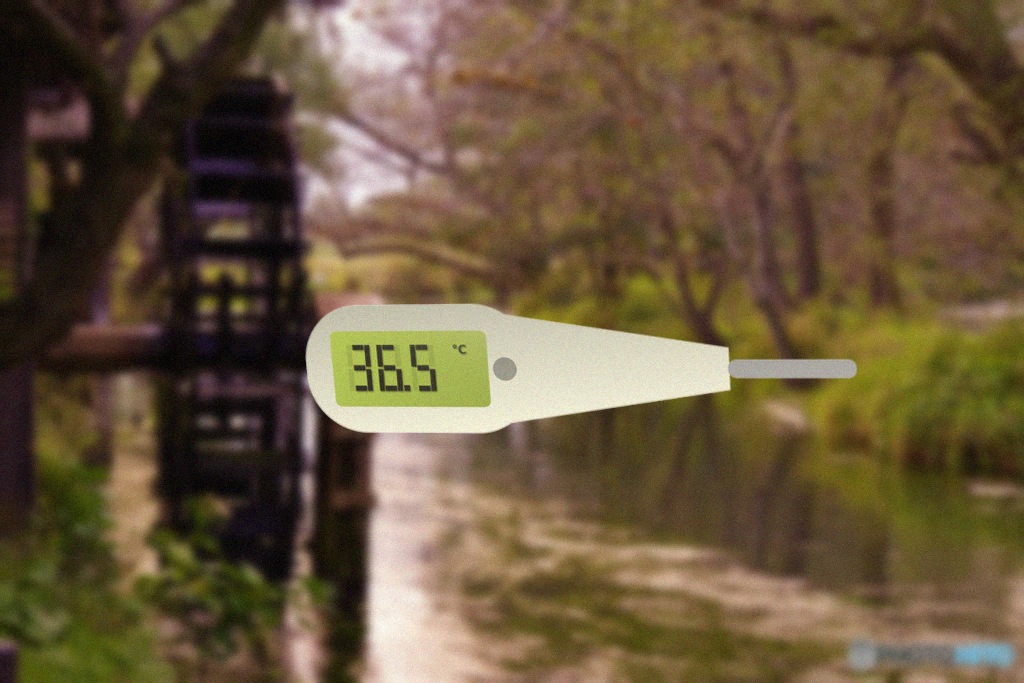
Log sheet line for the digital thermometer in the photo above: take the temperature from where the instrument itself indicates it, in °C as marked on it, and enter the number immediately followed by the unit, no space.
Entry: 36.5°C
